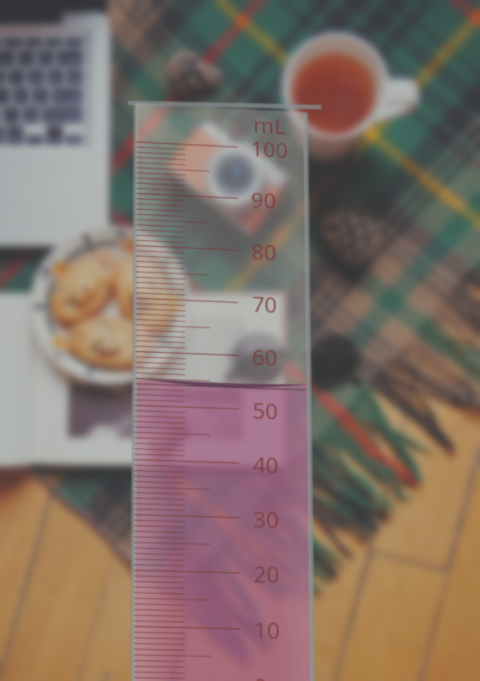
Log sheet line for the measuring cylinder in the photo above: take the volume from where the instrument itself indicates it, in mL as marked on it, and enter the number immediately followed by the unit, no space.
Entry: 54mL
